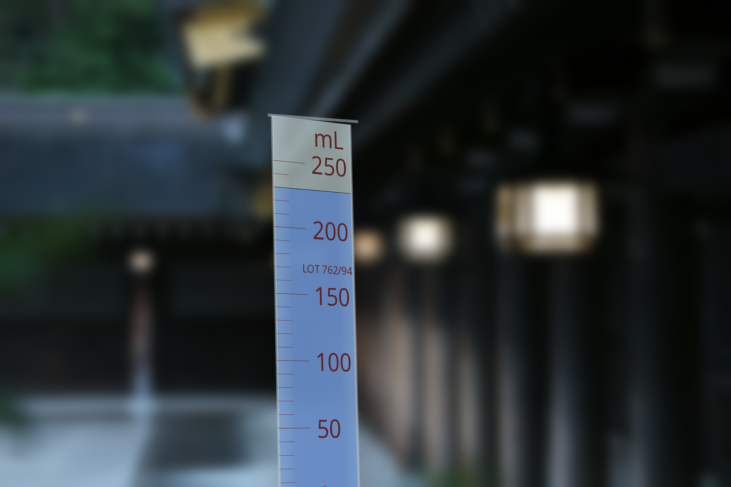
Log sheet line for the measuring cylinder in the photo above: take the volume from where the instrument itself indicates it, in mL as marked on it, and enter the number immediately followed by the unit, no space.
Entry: 230mL
